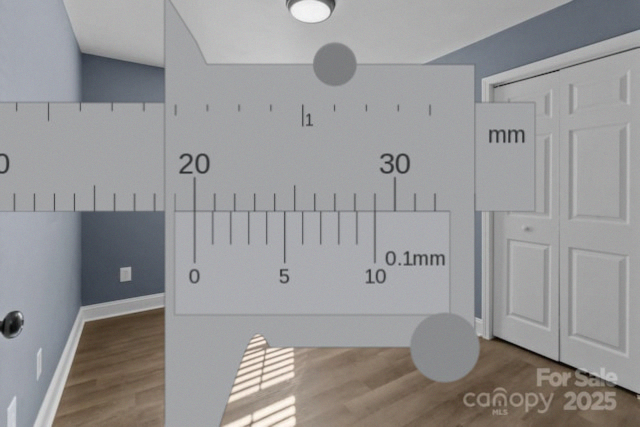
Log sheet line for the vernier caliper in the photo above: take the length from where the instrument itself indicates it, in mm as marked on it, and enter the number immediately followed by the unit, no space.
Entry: 20.0mm
